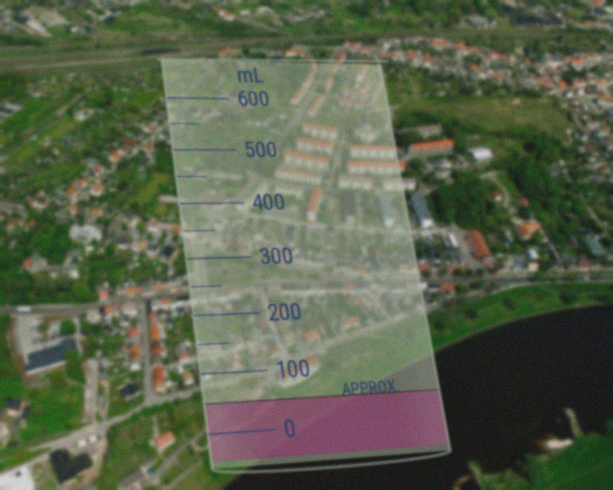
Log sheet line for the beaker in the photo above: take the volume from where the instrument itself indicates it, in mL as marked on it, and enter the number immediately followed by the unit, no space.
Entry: 50mL
